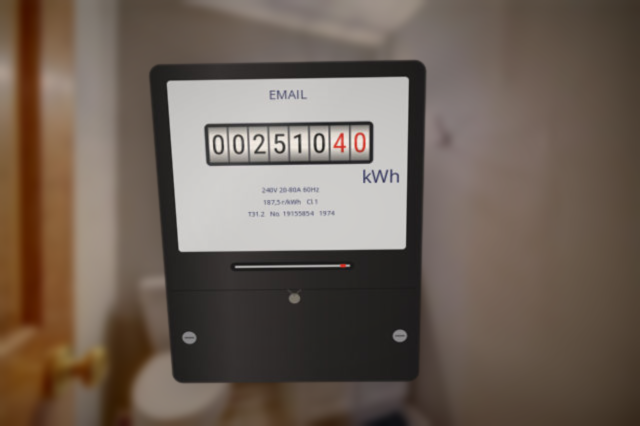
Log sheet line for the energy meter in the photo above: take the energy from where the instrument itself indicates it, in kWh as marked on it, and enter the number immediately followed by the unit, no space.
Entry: 2510.40kWh
